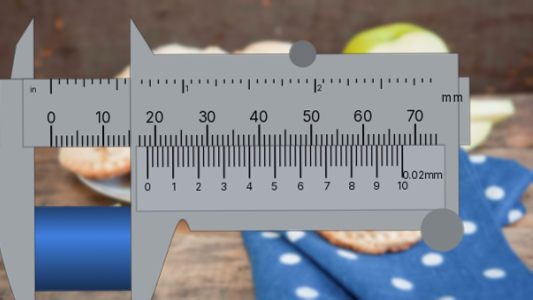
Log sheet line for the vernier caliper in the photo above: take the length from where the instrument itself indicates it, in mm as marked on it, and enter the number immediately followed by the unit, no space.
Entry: 18.5mm
